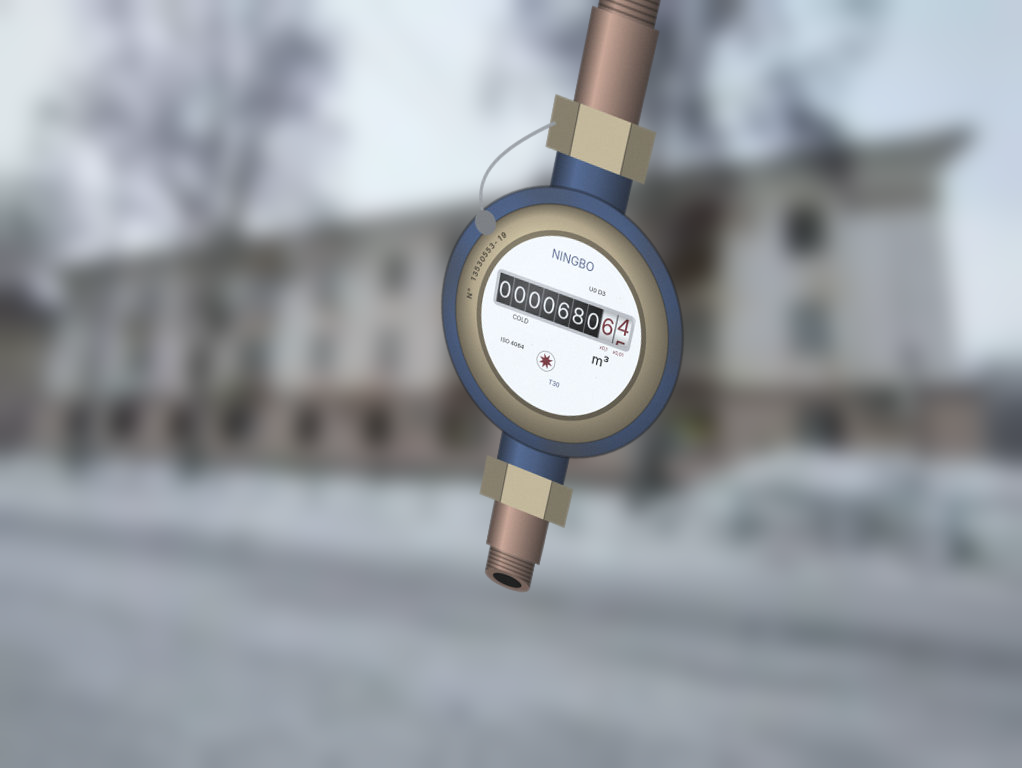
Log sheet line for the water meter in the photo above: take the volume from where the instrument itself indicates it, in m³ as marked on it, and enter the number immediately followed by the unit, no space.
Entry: 680.64m³
